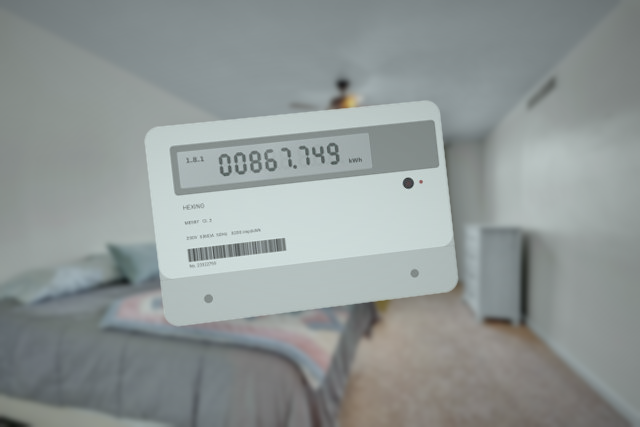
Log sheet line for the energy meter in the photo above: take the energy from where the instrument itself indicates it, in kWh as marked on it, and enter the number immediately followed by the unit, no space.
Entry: 867.749kWh
